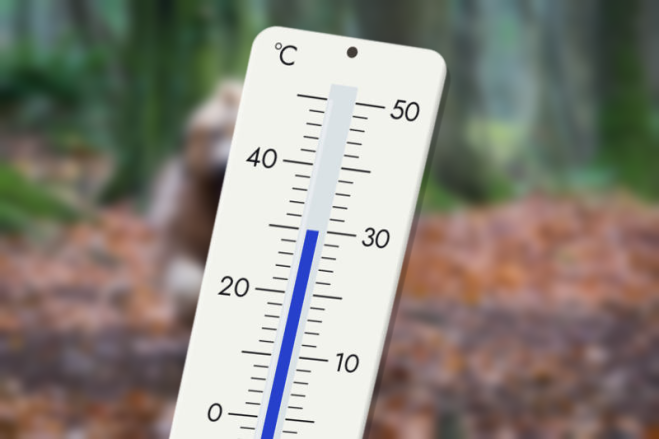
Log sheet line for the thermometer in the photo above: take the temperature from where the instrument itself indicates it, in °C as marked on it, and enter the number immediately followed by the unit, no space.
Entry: 30°C
